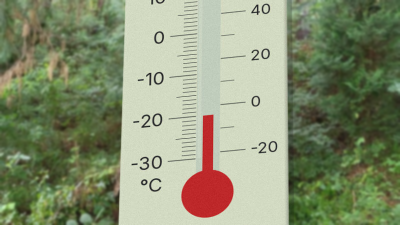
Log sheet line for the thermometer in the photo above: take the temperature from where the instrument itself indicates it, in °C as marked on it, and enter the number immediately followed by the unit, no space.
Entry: -20°C
